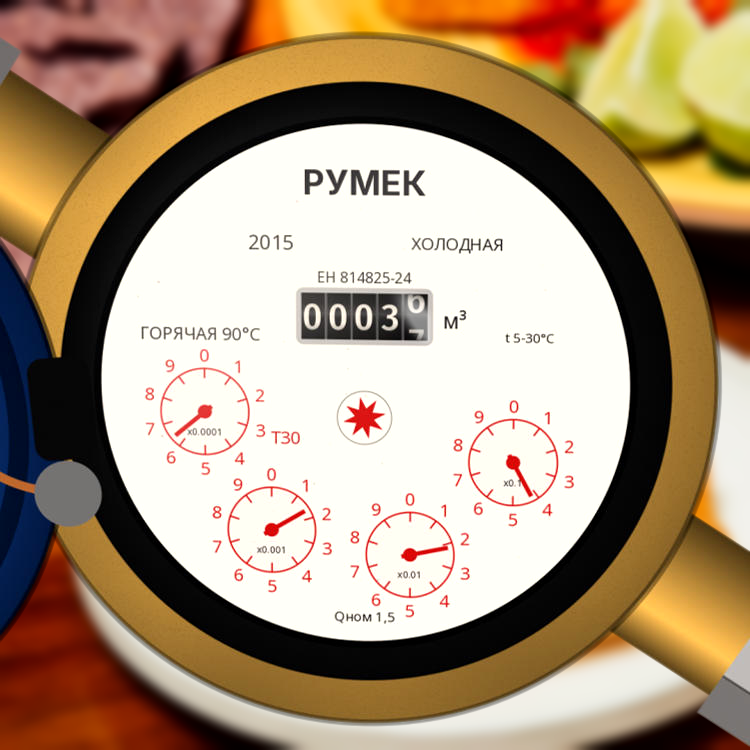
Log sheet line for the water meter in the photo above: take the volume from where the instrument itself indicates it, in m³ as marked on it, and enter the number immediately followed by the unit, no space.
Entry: 36.4216m³
